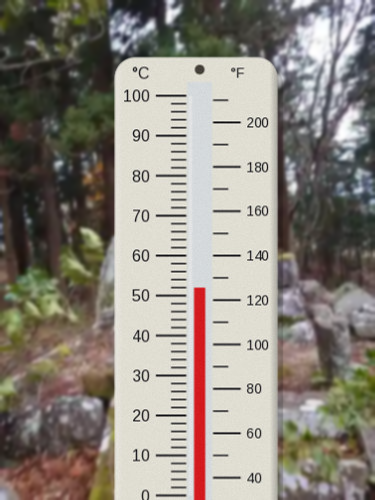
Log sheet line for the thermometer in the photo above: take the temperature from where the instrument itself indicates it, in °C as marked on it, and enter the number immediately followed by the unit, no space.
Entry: 52°C
